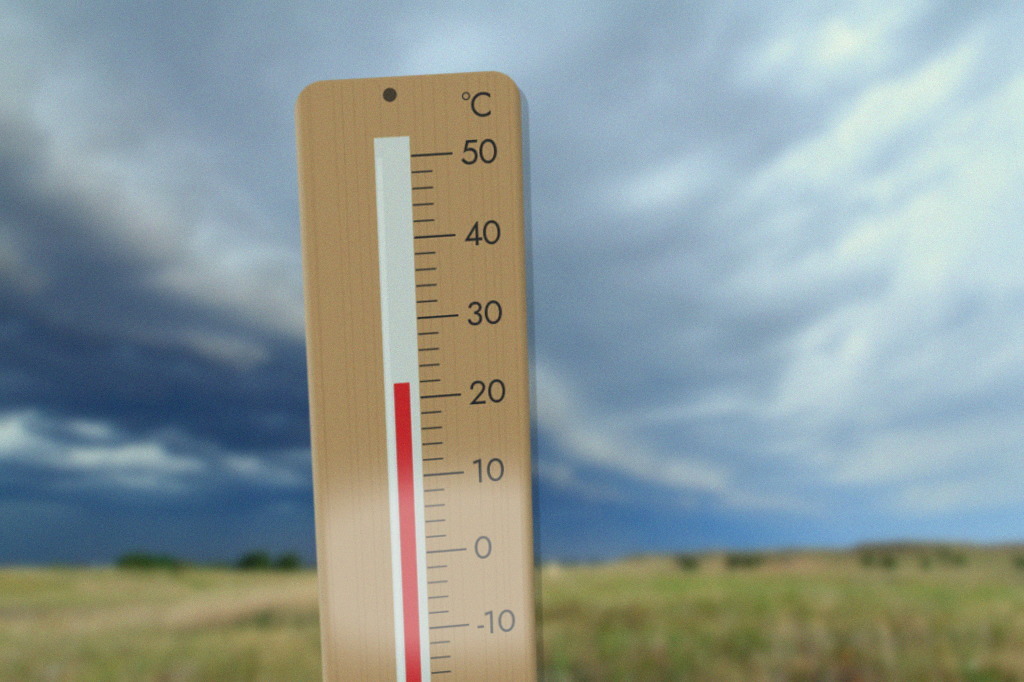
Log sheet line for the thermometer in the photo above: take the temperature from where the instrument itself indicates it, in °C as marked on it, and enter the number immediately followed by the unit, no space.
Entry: 22°C
